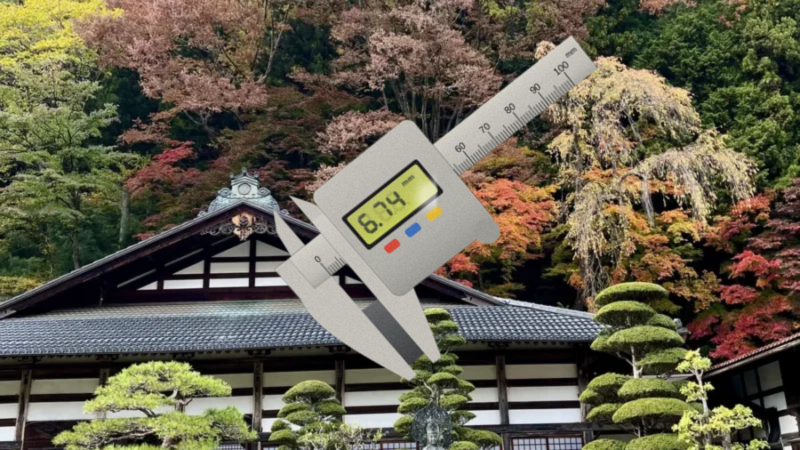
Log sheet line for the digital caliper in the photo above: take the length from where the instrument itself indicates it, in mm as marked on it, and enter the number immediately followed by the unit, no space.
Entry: 6.74mm
